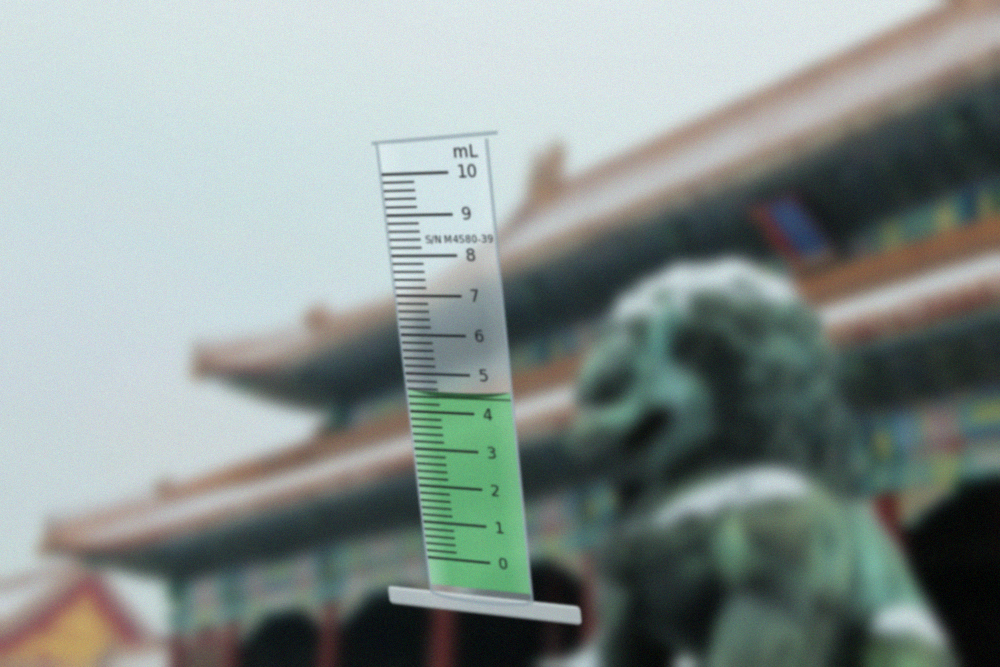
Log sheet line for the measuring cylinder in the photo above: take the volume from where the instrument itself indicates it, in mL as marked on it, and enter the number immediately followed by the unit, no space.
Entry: 4.4mL
